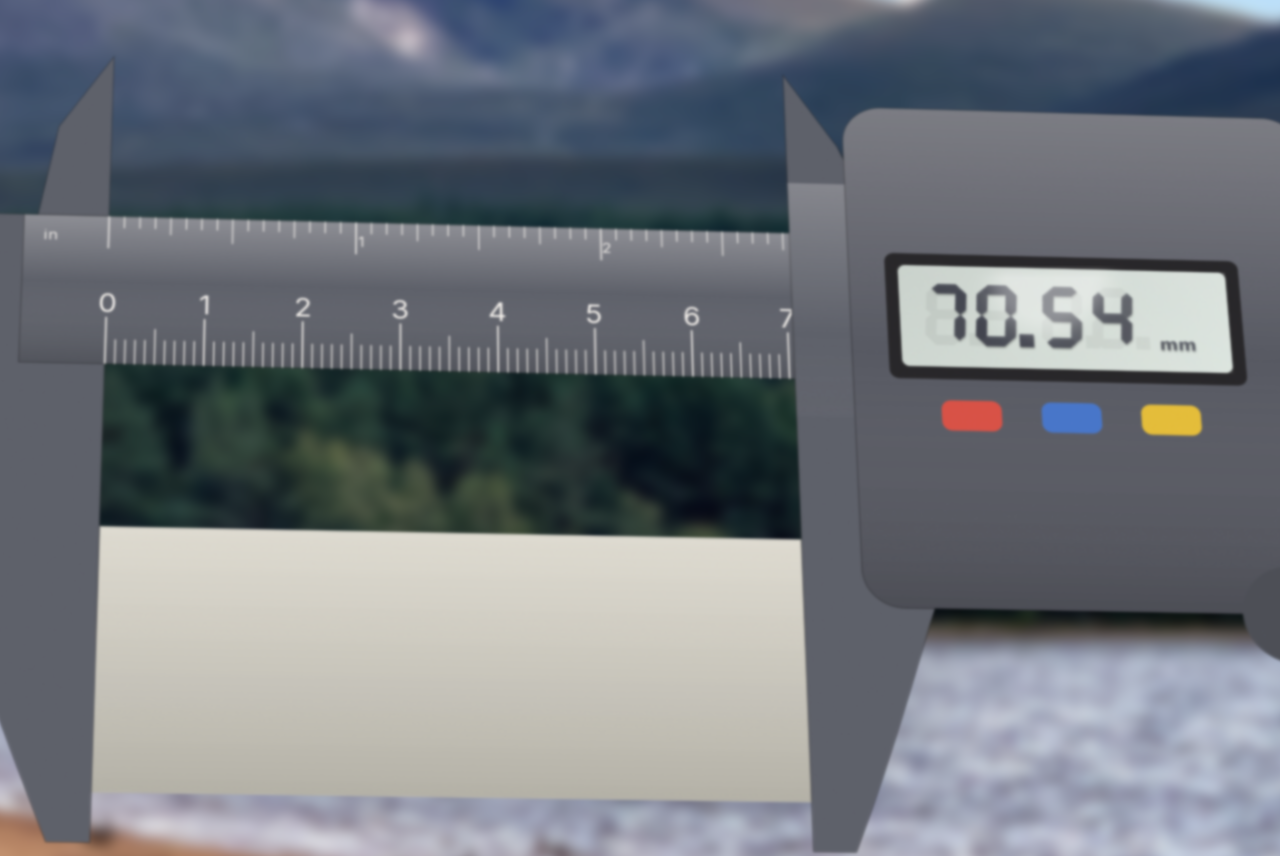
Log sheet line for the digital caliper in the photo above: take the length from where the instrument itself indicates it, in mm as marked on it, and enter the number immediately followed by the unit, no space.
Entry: 70.54mm
